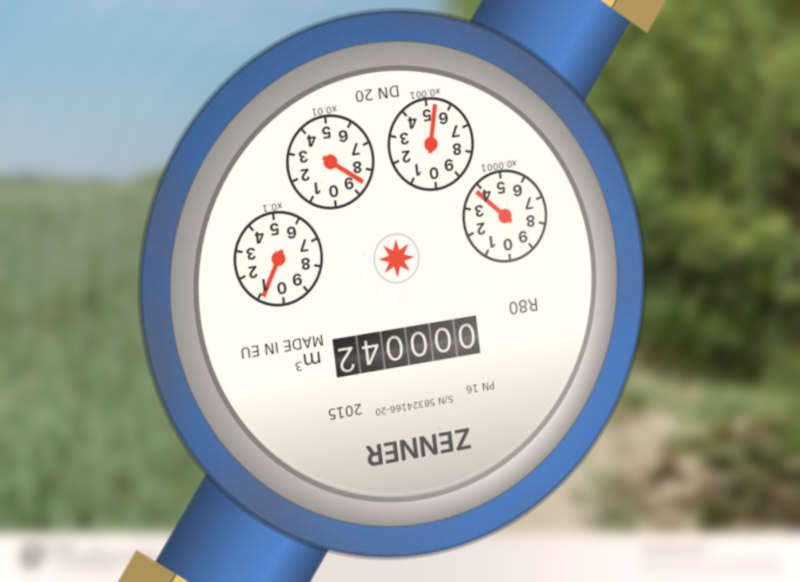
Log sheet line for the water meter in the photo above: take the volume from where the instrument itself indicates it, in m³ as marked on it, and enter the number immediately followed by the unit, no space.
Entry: 42.0853m³
